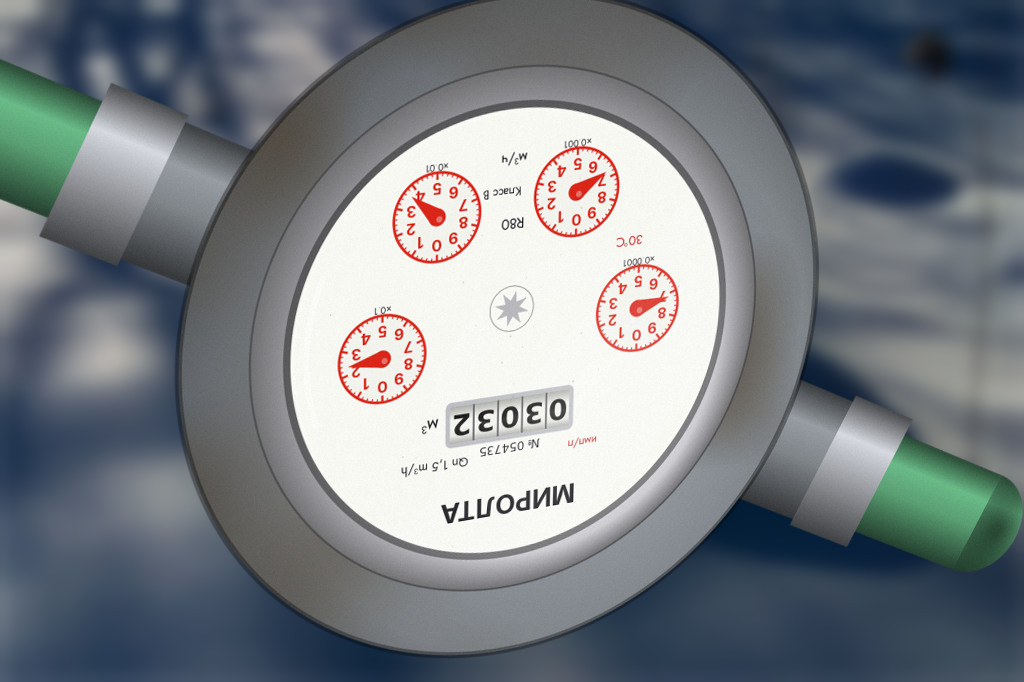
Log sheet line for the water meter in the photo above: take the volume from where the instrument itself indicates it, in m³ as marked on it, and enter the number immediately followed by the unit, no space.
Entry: 3032.2367m³
